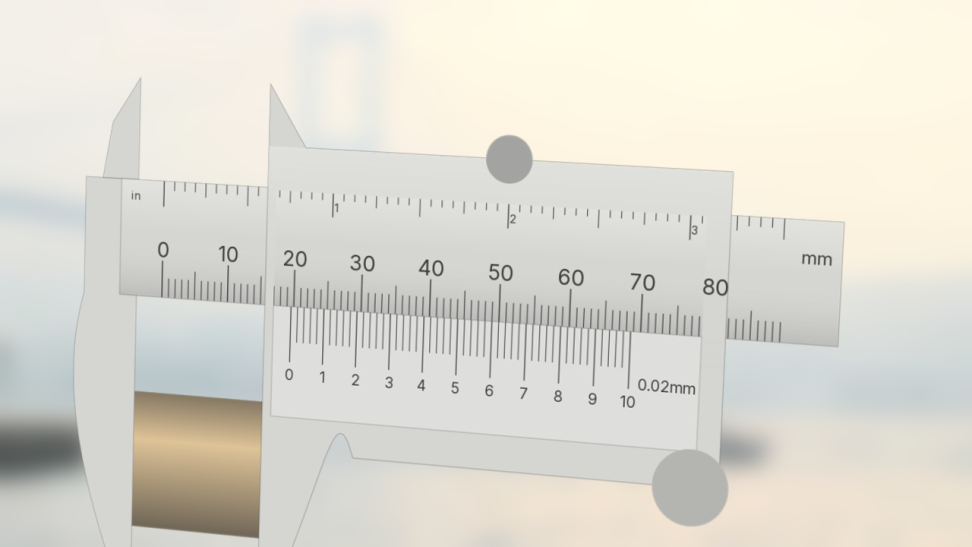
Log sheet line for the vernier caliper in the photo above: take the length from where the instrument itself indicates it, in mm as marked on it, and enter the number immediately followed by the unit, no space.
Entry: 19.6mm
